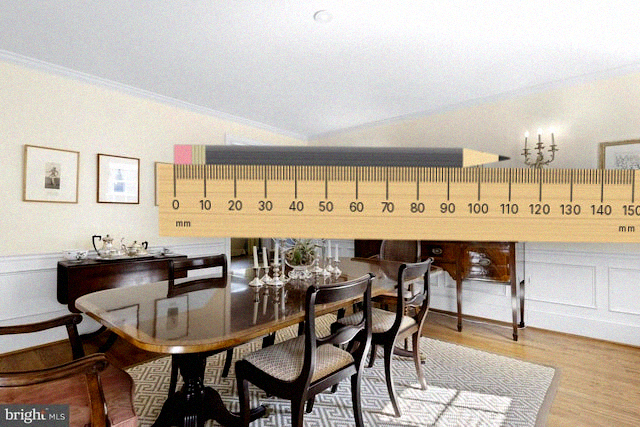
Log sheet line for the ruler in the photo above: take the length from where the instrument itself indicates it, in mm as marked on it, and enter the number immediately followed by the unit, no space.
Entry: 110mm
